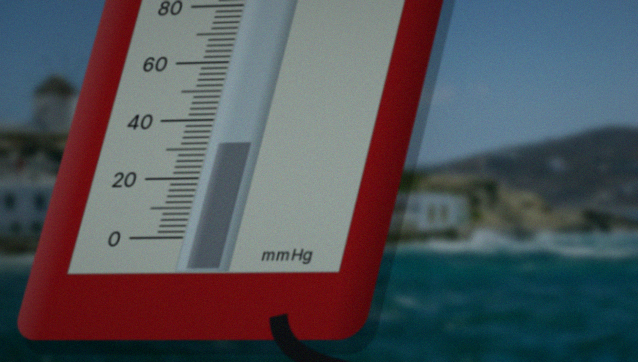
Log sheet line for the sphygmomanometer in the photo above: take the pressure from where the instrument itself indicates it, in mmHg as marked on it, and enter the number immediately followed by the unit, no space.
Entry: 32mmHg
